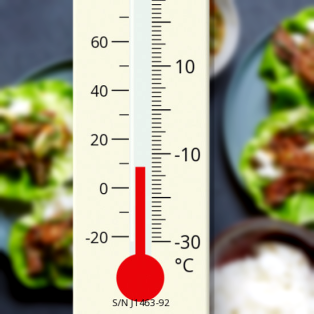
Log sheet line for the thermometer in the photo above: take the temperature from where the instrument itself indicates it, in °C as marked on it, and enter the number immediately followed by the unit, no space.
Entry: -13°C
